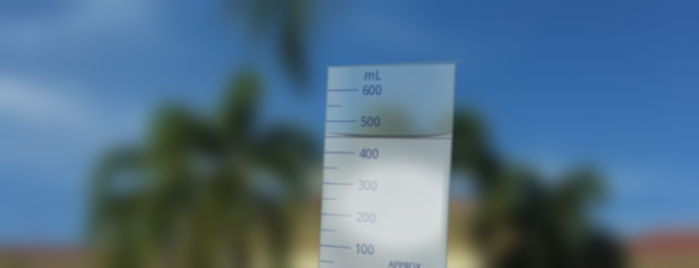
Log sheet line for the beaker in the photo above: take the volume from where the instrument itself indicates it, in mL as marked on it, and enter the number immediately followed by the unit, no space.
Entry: 450mL
